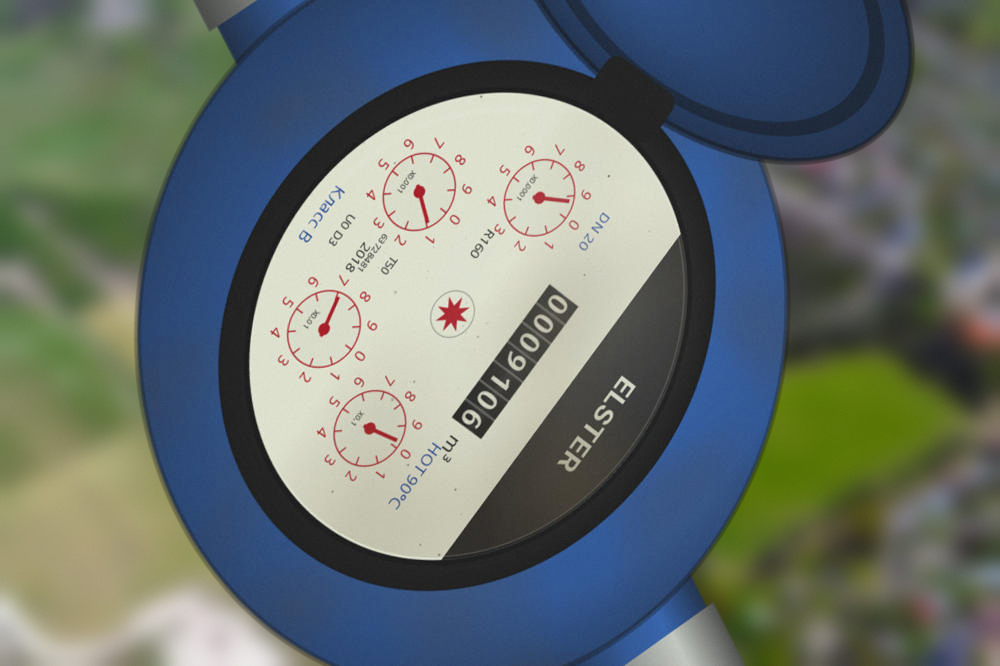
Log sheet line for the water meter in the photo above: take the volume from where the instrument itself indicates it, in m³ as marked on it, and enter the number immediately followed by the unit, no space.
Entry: 9105.9709m³
